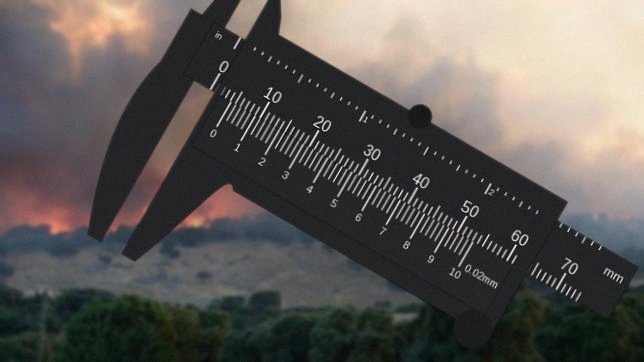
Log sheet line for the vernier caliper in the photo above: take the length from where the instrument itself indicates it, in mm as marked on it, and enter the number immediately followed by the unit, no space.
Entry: 4.2mm
